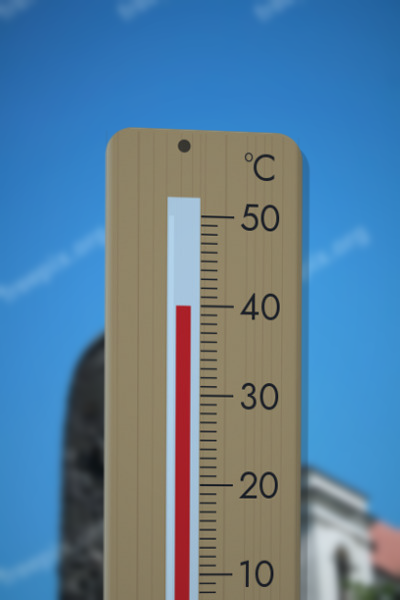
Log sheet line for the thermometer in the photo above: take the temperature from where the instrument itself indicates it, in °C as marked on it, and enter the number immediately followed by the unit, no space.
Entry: 40°C
